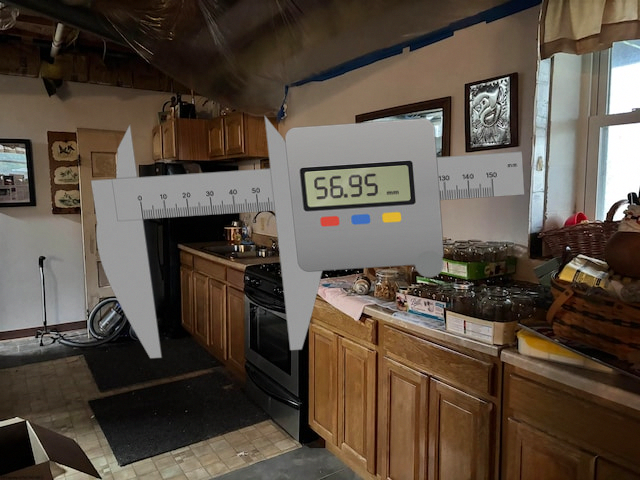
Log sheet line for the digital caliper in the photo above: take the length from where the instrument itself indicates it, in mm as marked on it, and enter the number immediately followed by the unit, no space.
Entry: 56.95mm
